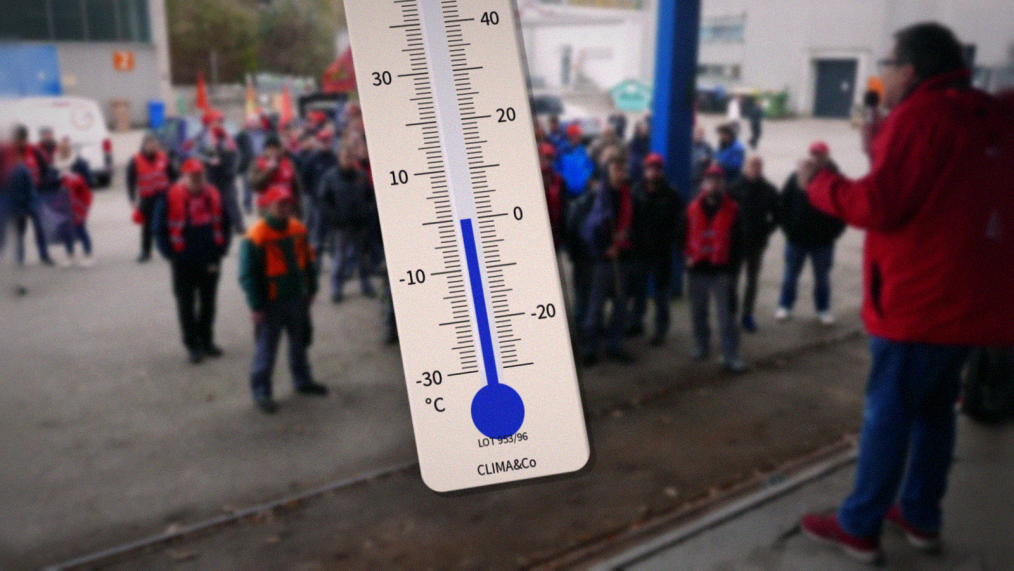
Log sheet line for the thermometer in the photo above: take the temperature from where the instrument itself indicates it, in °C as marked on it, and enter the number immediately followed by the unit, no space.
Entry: 0°C
